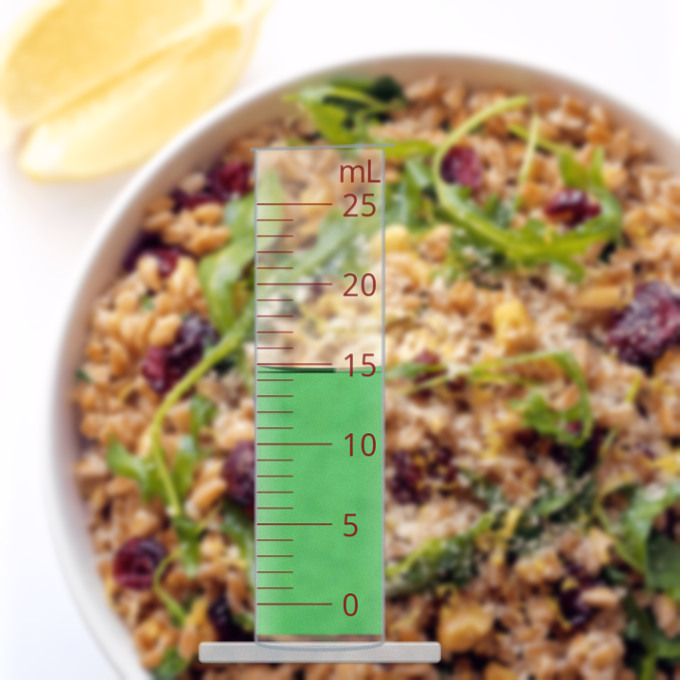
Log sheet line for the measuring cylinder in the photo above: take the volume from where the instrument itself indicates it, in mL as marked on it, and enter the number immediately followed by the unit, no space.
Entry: 14.5mL
